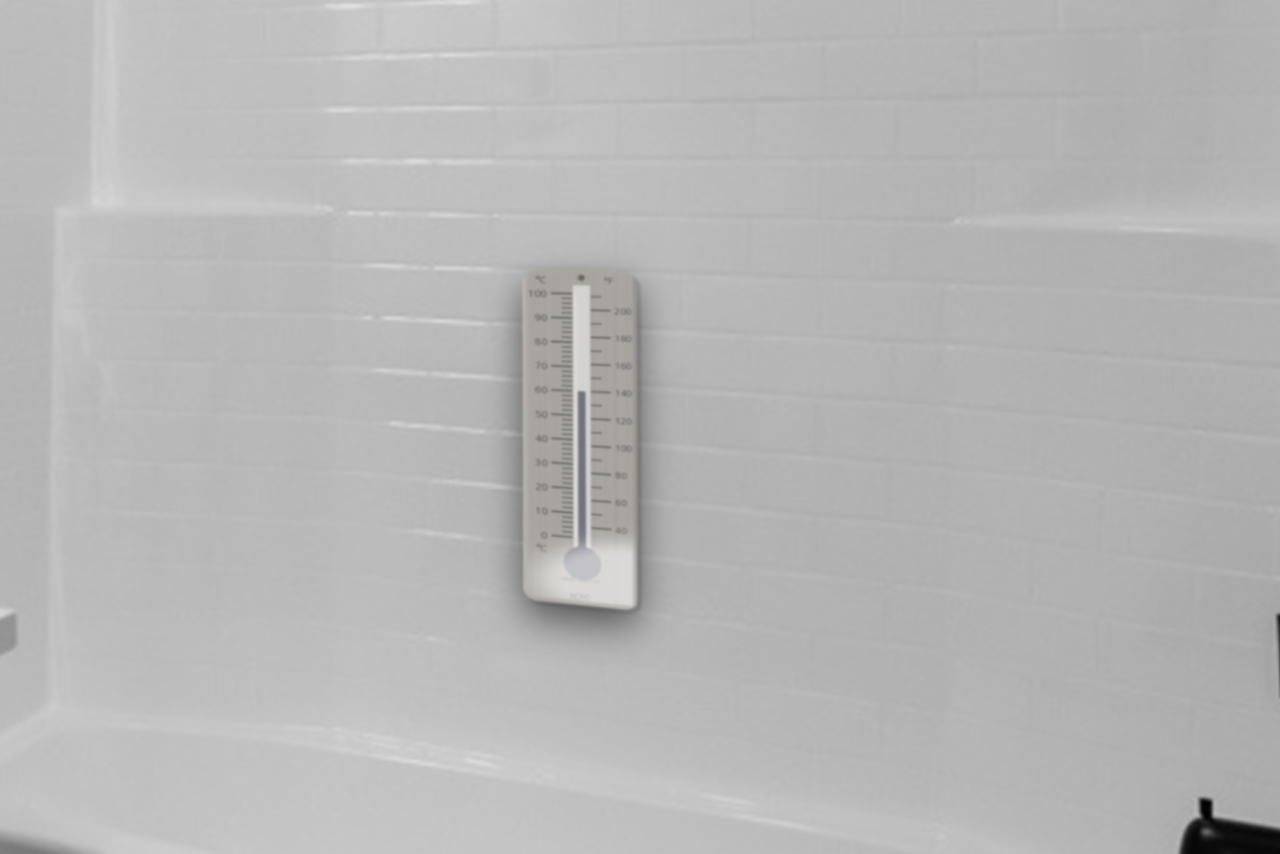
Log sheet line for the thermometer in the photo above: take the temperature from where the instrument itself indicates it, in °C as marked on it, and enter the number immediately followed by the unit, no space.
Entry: 60°C
